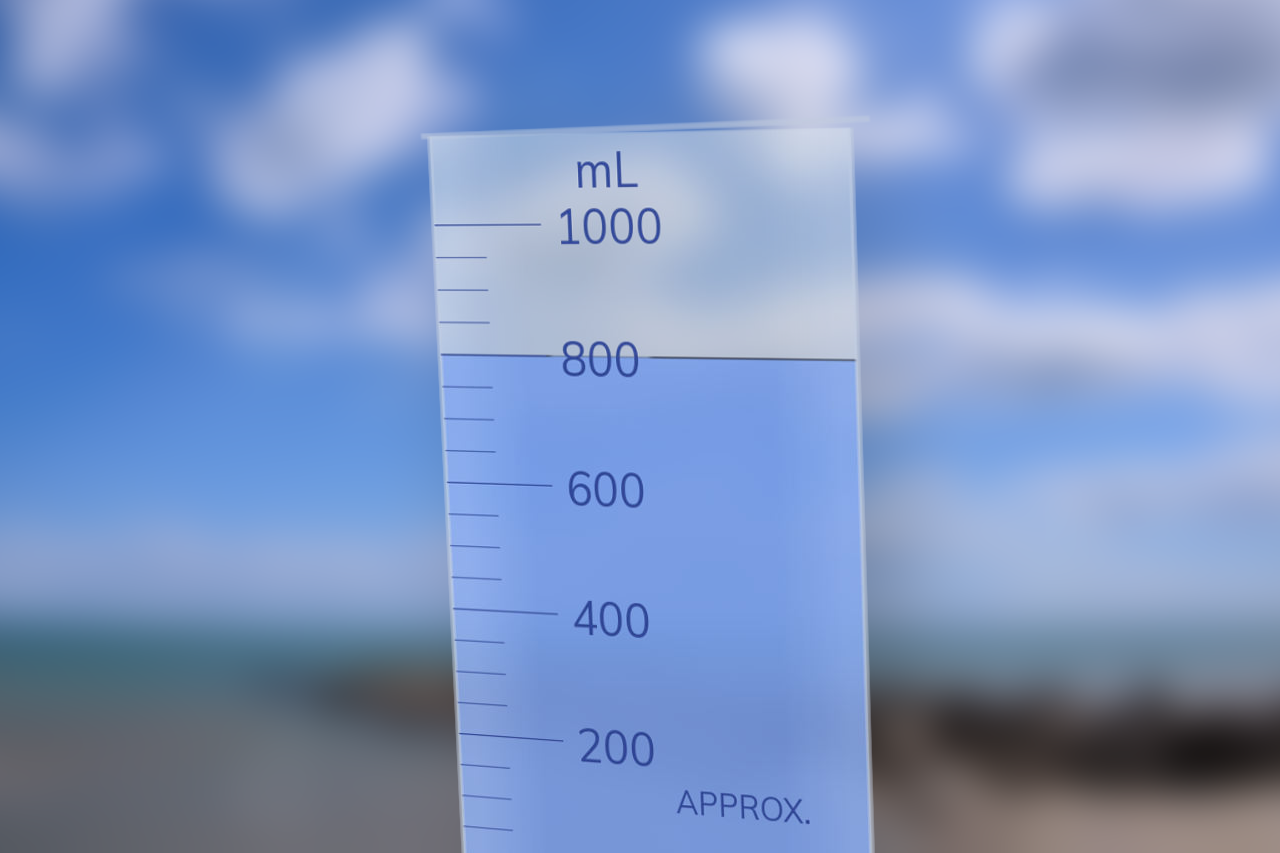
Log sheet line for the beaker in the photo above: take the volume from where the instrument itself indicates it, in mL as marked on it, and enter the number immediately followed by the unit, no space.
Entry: 800mL
